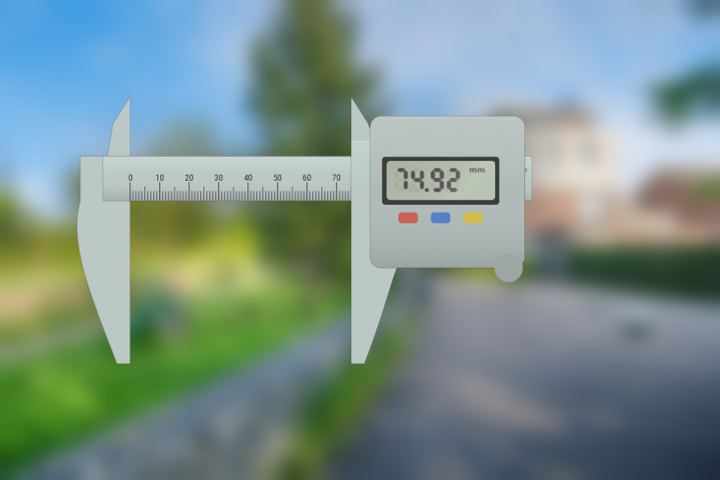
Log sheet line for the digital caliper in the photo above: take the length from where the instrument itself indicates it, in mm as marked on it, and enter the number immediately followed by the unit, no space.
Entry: 74.92mm
